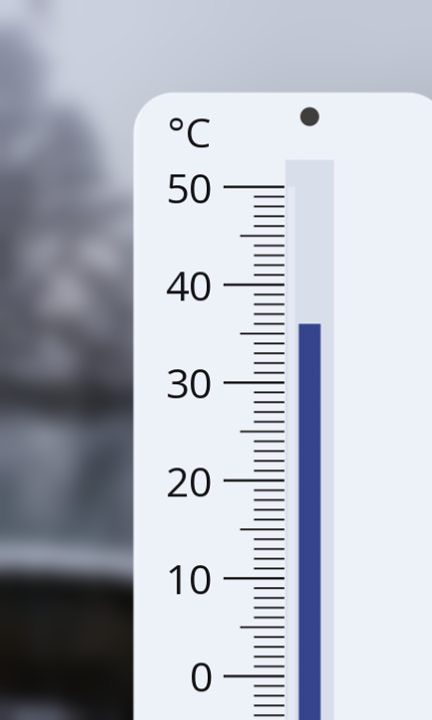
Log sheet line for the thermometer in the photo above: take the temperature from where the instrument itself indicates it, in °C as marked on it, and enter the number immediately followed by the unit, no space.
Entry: 36°C
